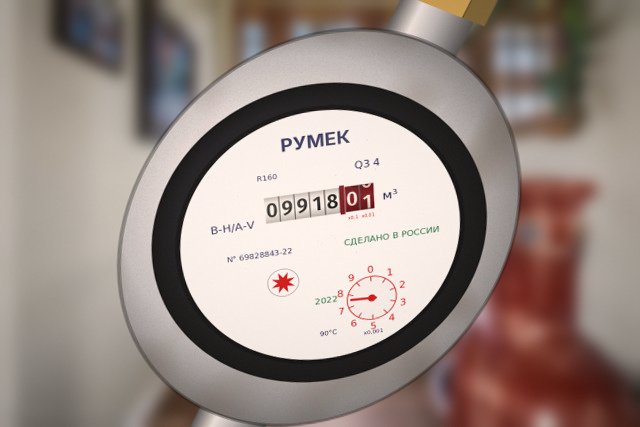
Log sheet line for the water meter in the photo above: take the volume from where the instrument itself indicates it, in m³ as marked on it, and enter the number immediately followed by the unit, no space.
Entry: 9918.007m³
